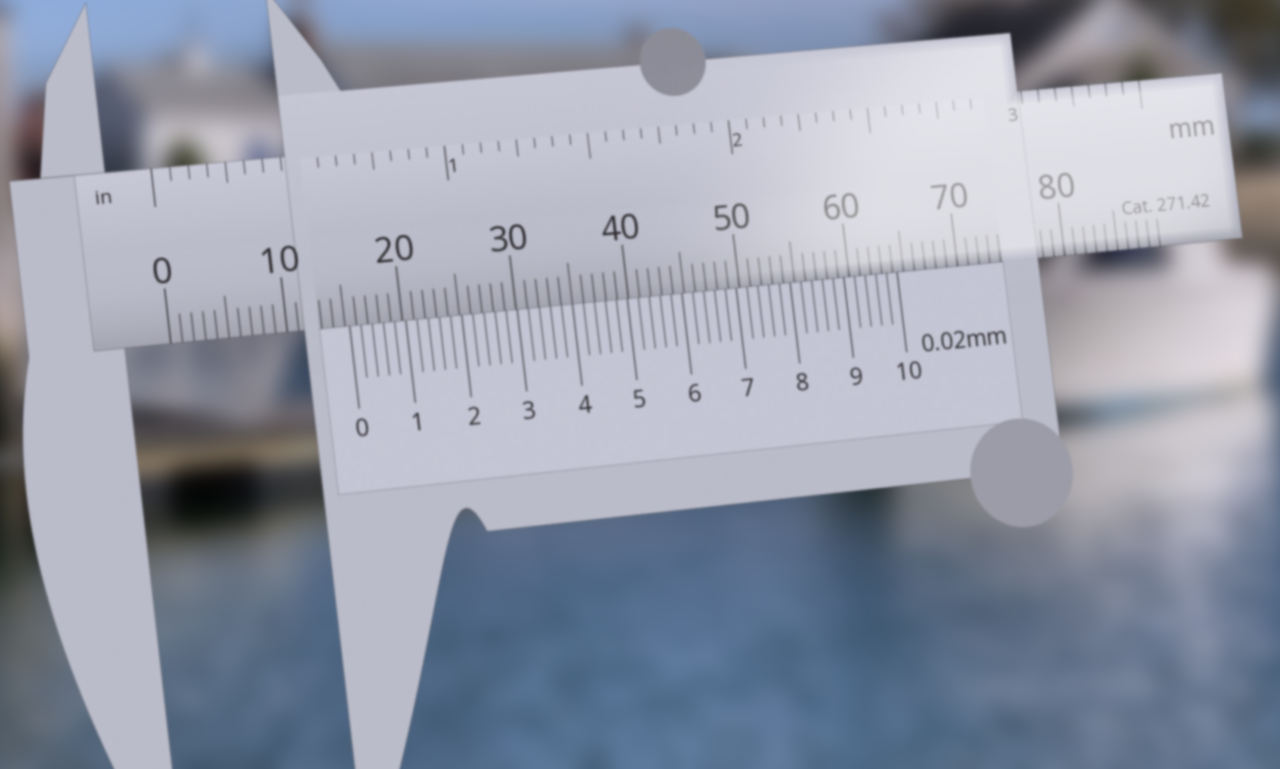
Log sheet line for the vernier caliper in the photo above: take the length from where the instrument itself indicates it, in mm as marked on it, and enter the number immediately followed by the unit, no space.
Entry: 15.4mm
